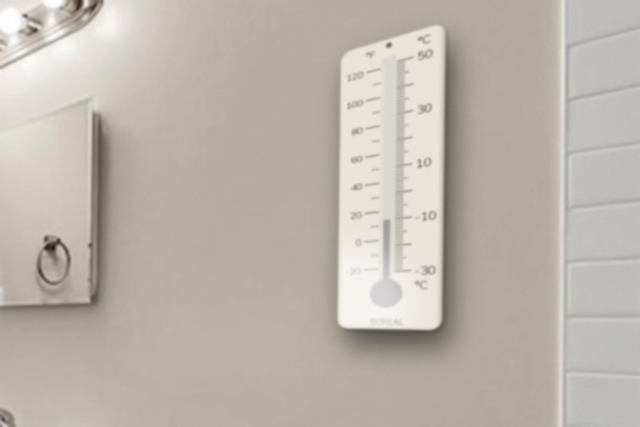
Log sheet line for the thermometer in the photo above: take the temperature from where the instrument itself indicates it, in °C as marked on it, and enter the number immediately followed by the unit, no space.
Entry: -10°C
